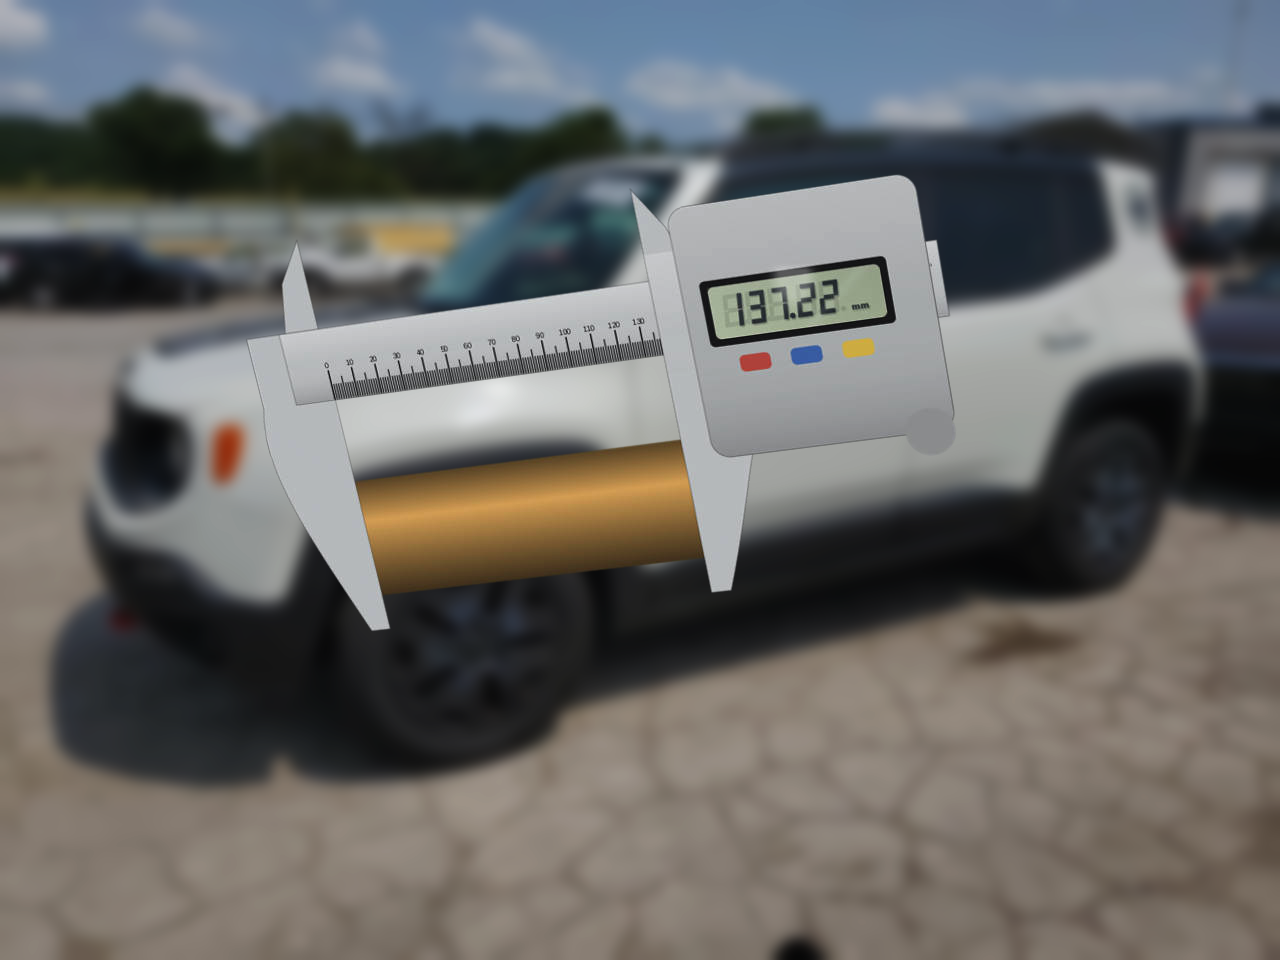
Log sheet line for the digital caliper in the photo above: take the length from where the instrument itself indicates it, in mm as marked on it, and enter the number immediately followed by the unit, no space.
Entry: 137.22mm
